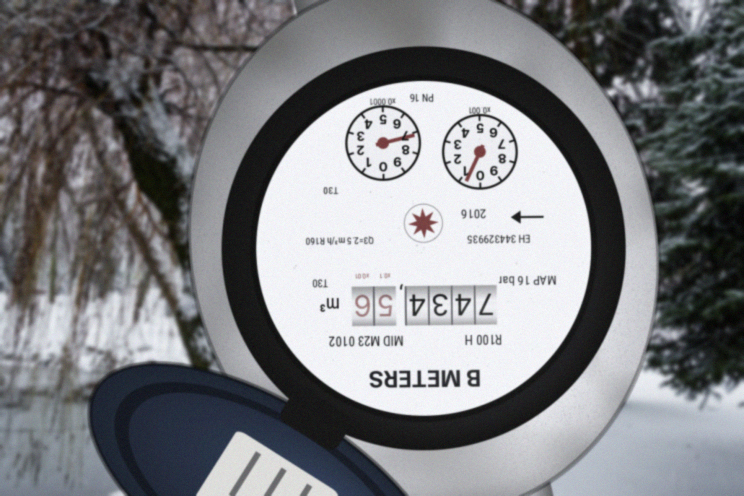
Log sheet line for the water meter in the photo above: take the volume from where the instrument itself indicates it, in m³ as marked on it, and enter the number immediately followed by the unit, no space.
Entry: 7434.5607m³
